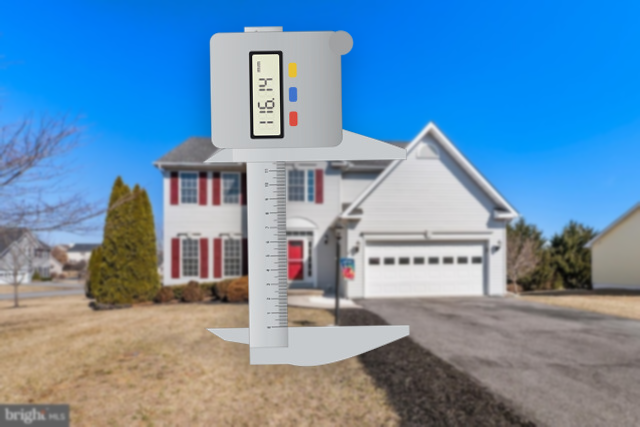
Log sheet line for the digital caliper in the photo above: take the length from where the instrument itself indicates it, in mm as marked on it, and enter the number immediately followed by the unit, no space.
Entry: 116.14mm
